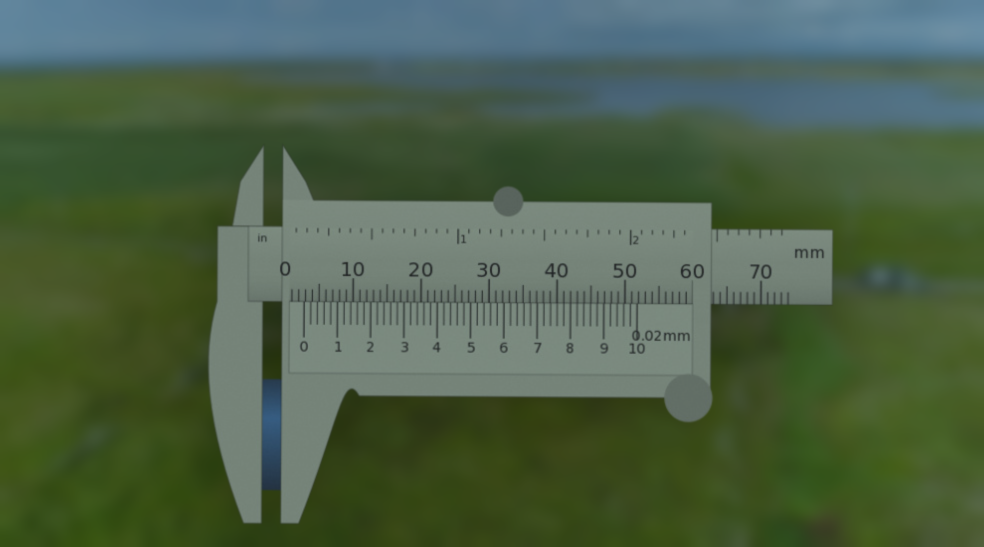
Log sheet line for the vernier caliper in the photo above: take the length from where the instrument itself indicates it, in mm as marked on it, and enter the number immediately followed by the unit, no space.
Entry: 2.8mm
